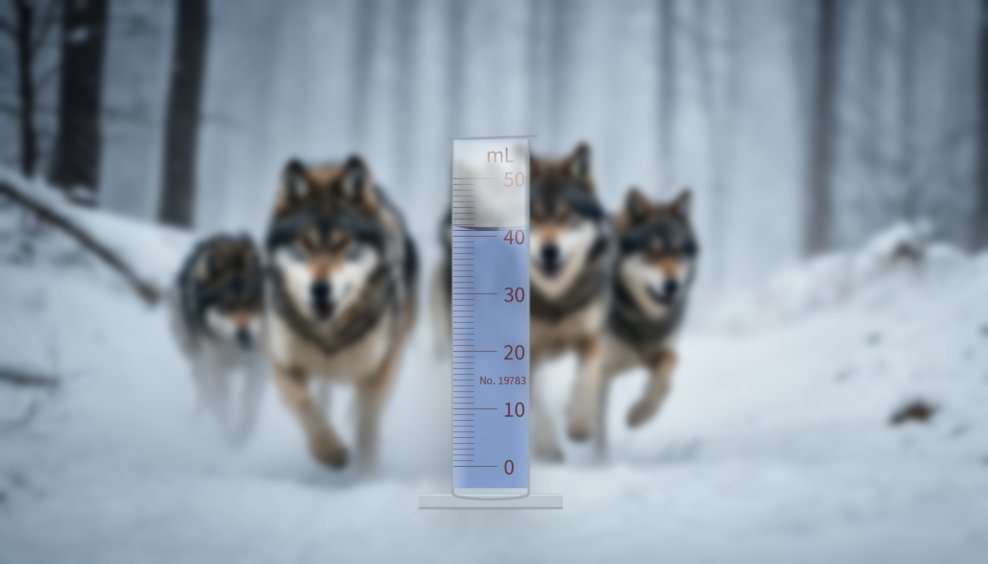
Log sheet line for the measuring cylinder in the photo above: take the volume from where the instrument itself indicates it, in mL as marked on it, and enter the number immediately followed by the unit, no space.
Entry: 41mL
